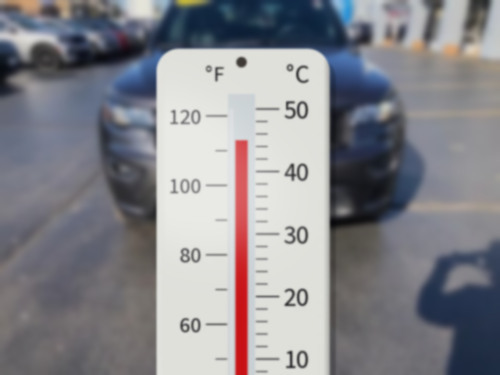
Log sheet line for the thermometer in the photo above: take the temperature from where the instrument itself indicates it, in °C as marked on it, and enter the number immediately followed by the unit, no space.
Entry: 45°C
